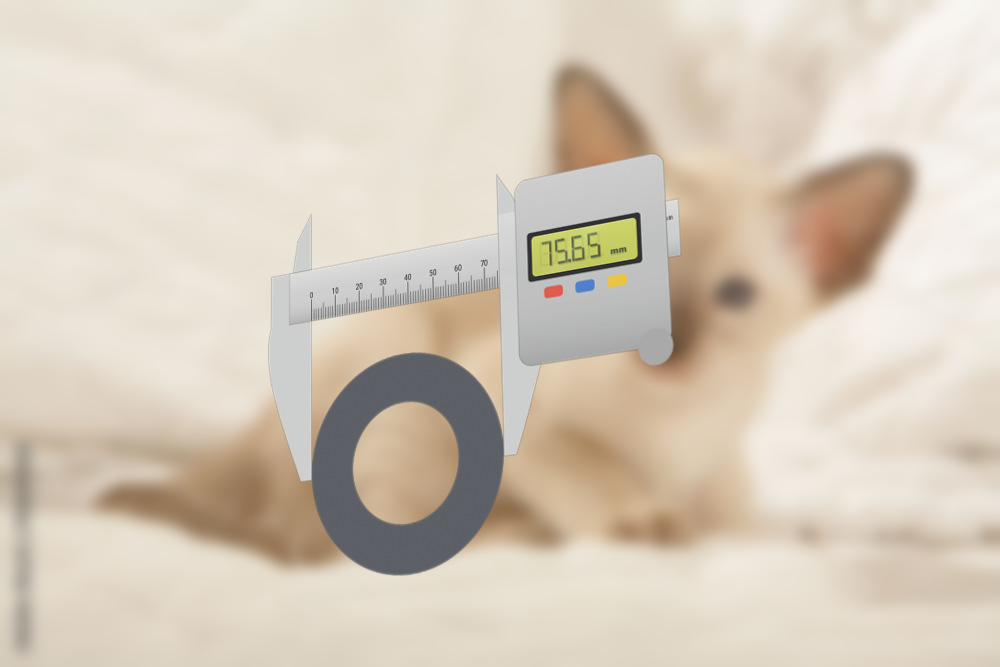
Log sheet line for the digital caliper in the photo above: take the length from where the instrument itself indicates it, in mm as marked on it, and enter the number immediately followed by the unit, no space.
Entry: 75.65mm
